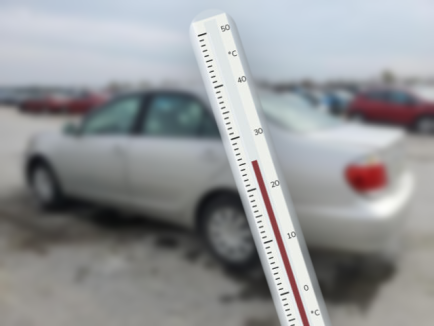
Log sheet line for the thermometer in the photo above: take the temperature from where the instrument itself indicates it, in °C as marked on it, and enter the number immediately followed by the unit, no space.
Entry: 25°C
